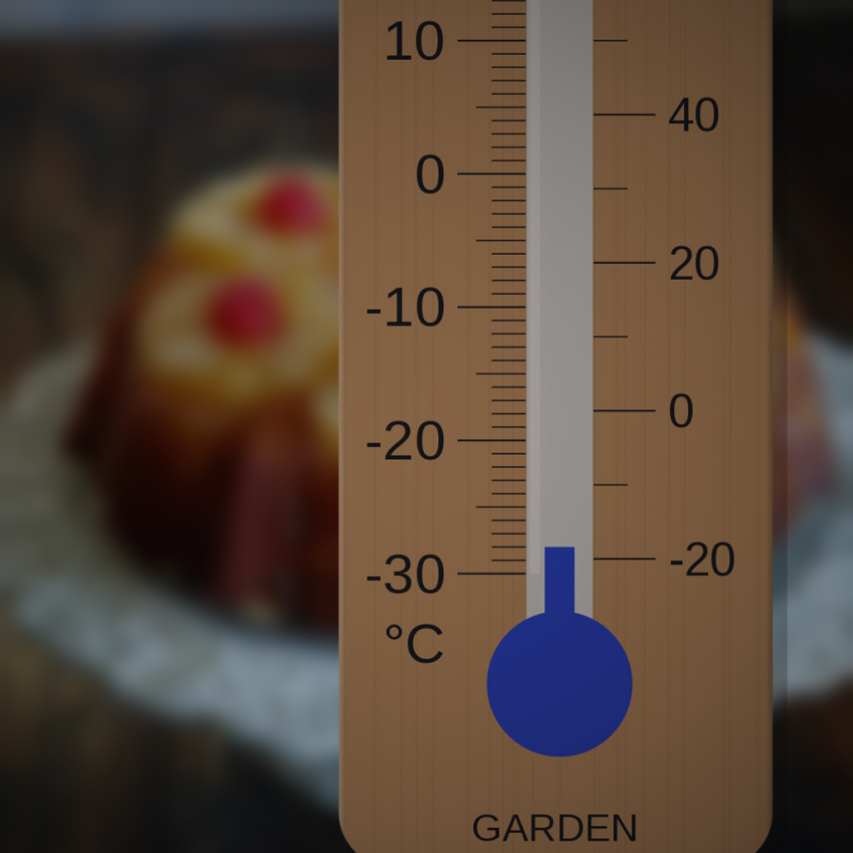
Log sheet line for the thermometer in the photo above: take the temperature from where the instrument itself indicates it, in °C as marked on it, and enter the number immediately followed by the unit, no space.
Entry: -28°C
